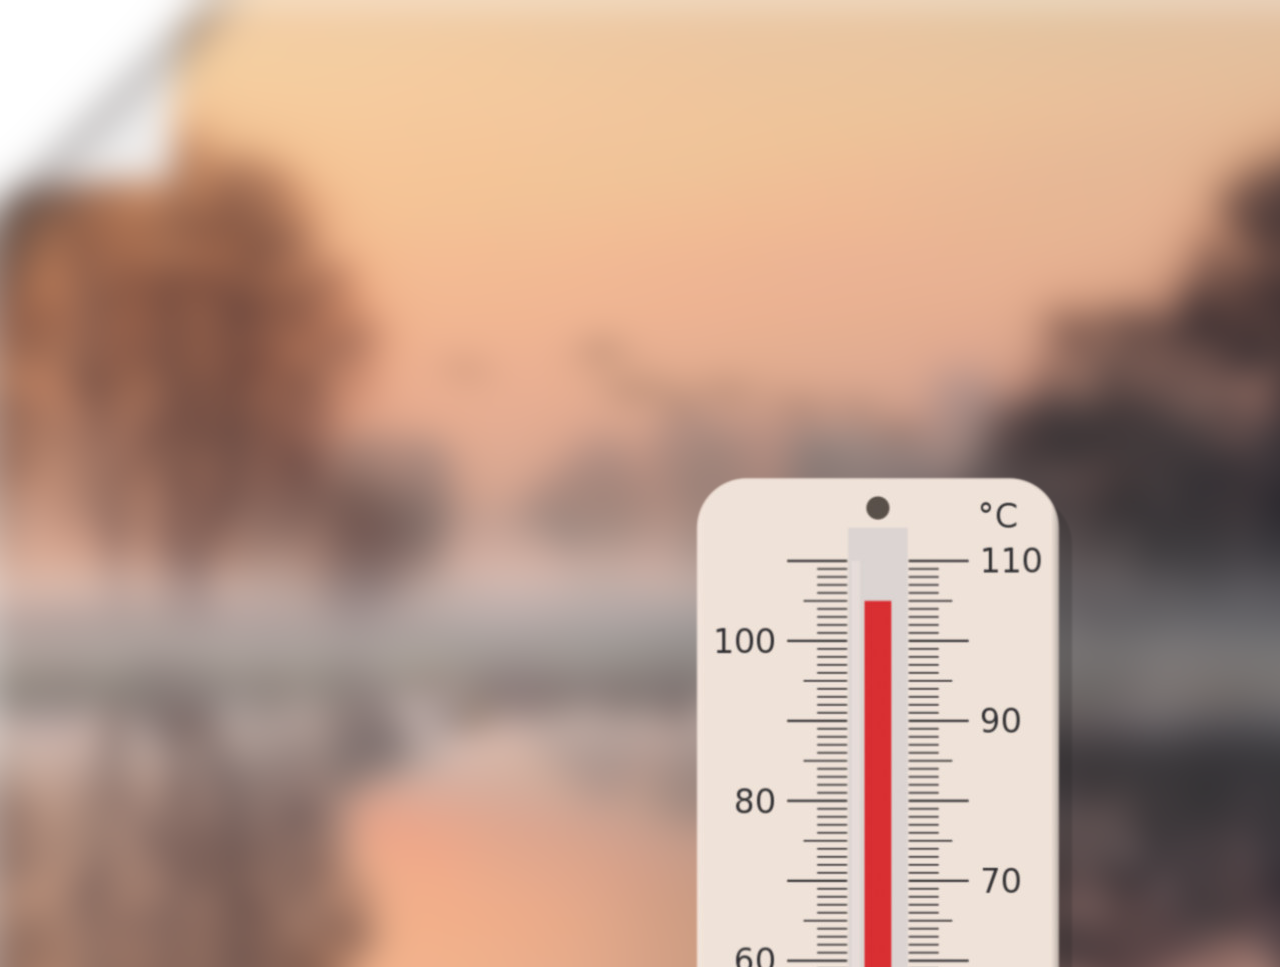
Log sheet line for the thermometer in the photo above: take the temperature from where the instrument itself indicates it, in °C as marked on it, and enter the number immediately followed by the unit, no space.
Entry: 105°C
